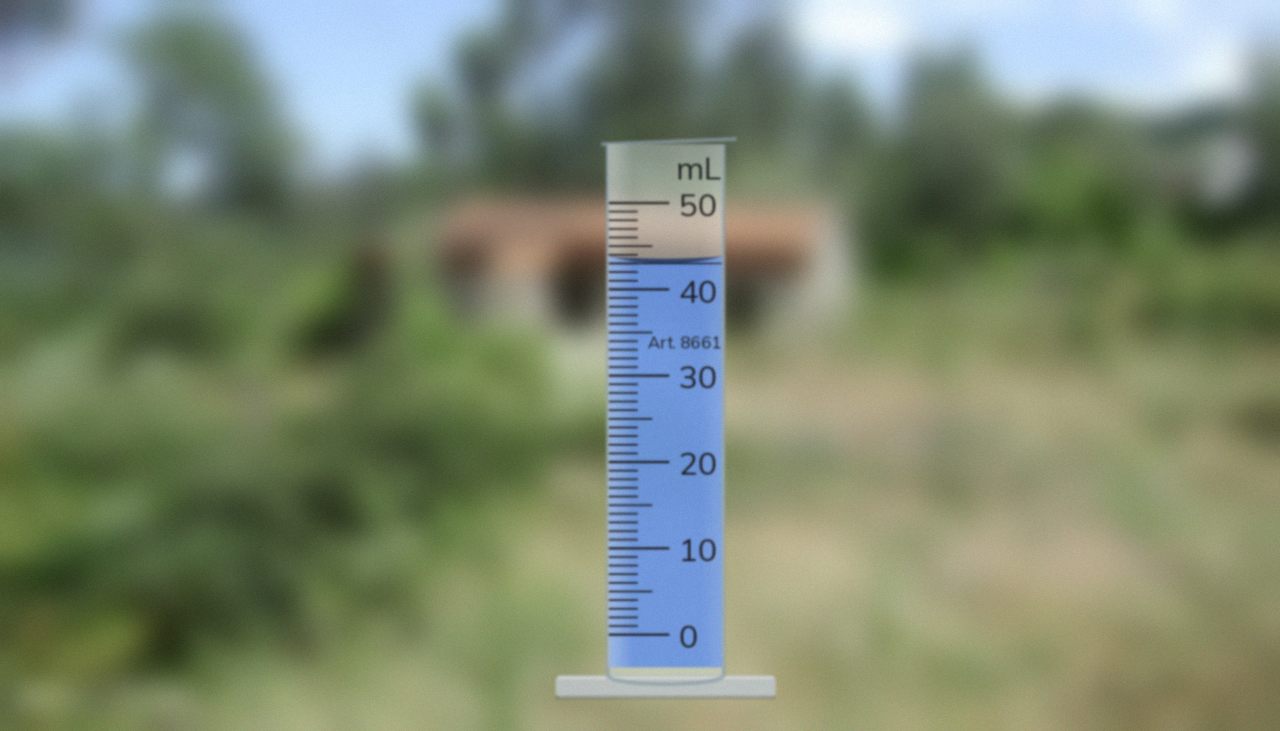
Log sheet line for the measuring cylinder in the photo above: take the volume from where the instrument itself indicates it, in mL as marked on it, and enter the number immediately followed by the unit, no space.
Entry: 43mL
